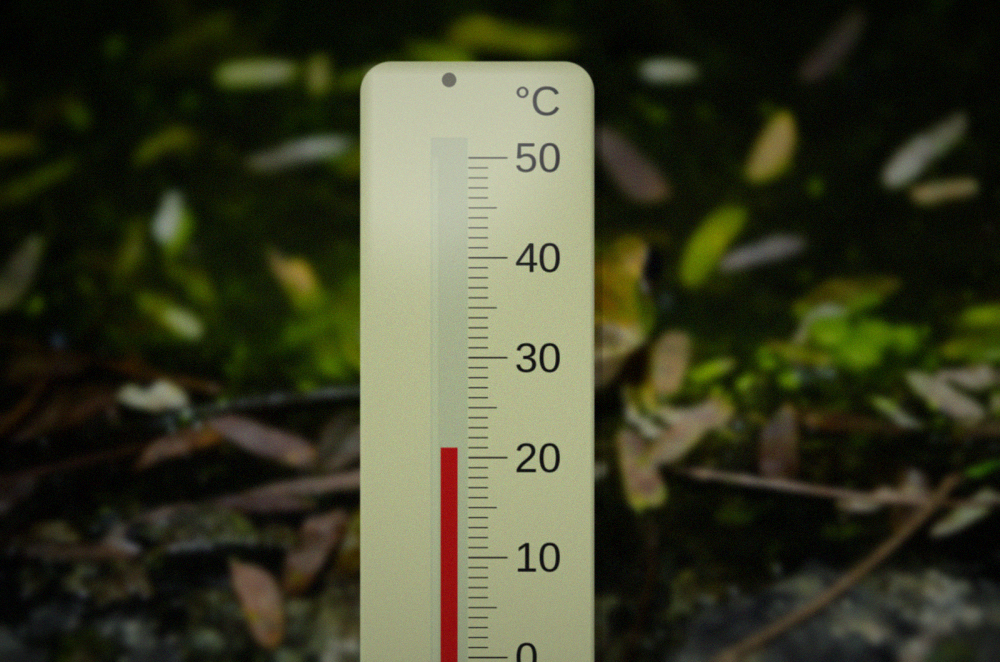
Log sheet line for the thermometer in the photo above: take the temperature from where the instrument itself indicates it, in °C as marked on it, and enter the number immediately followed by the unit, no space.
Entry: 21°C
